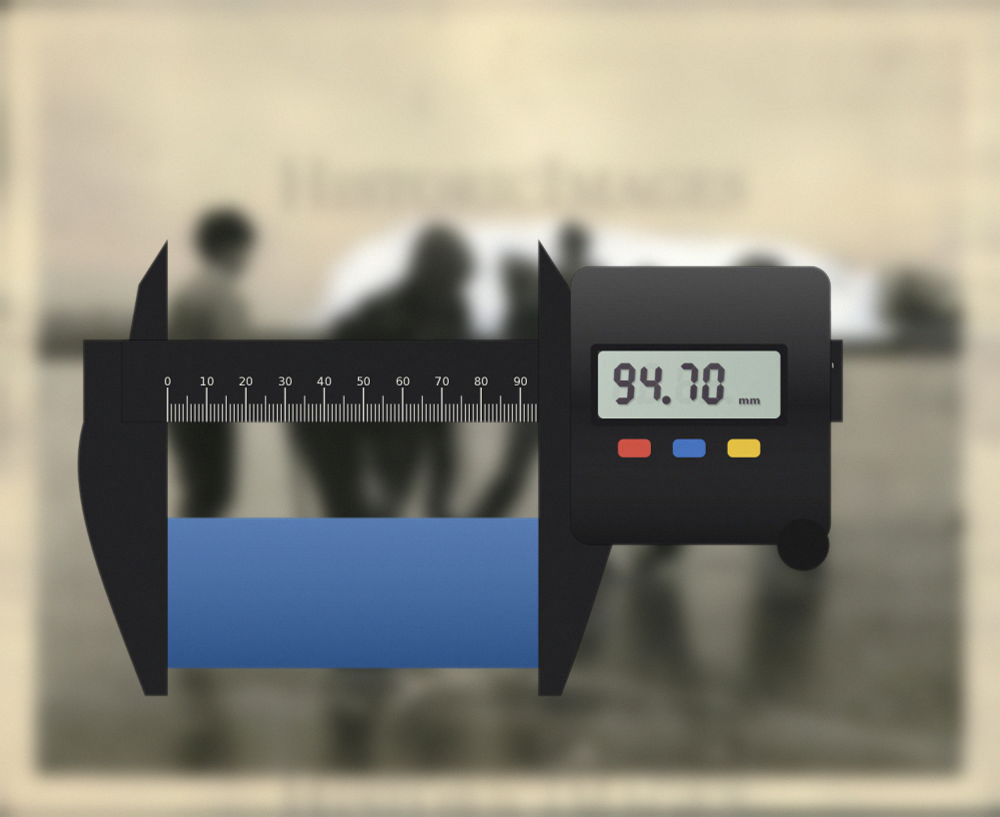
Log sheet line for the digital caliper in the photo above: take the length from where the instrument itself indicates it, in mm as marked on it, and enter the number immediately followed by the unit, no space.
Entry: 94.70mm
